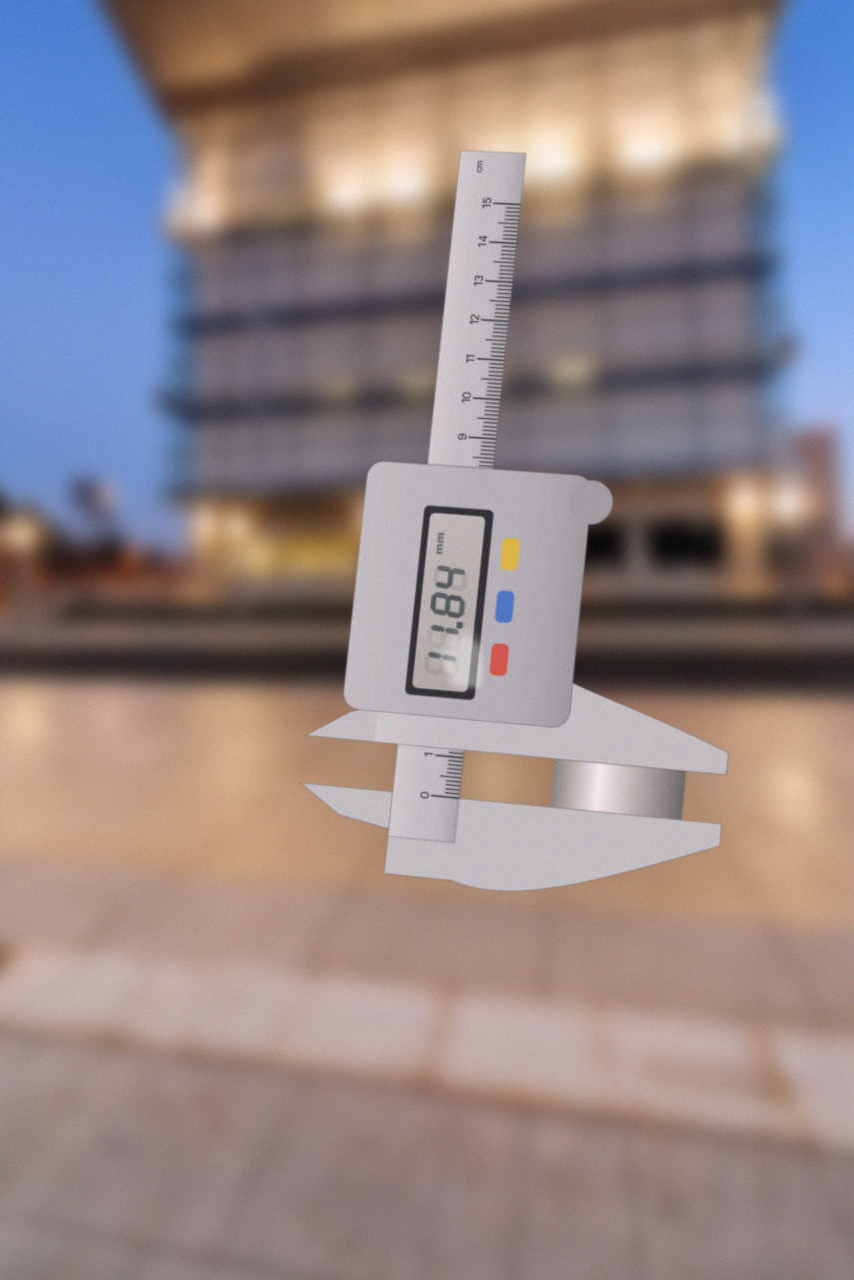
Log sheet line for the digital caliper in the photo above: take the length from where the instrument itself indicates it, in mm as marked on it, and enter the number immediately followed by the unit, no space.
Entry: 11.84mm
